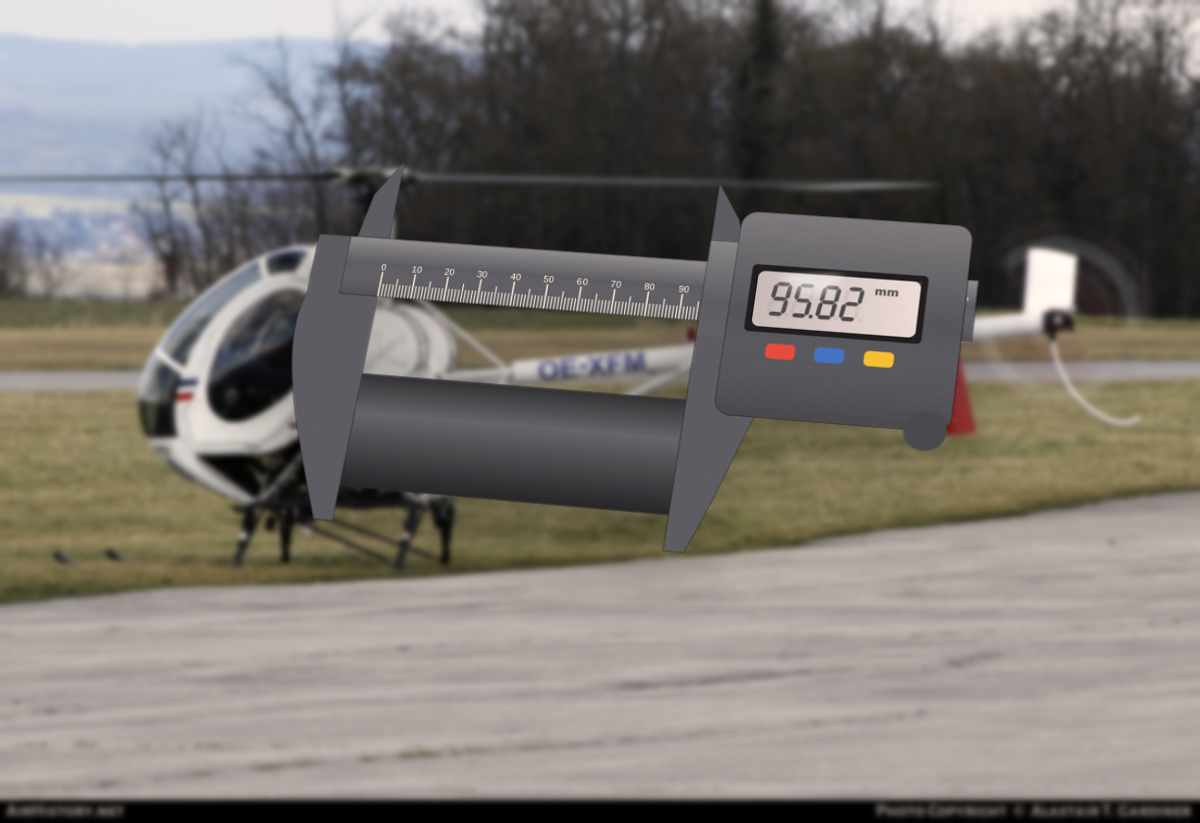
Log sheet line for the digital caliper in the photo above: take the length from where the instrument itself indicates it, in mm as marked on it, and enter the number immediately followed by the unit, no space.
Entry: 95.82mm
